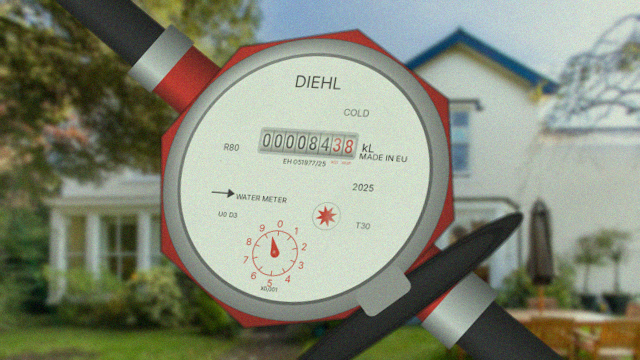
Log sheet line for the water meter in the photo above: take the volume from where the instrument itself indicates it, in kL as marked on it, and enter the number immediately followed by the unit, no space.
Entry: 84.379kL
